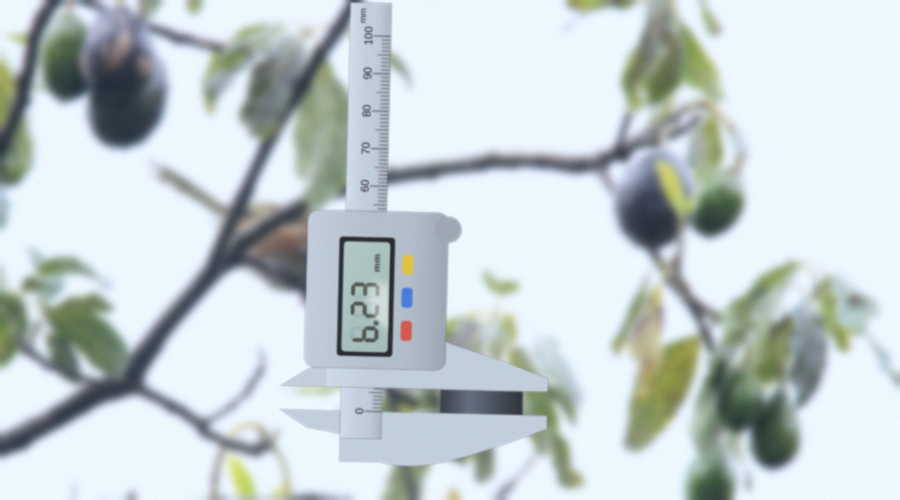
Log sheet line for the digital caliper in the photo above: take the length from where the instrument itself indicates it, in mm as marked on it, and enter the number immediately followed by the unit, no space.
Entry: 6.23mm
